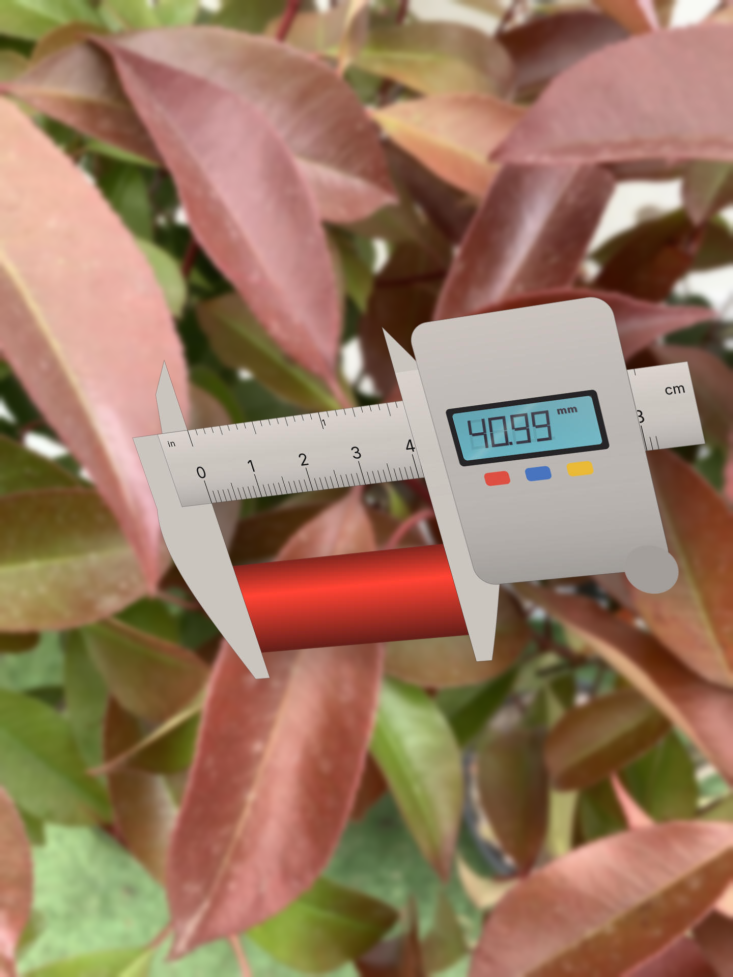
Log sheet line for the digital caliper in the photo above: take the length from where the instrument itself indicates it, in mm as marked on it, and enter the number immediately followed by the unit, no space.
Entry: 40.99mm
